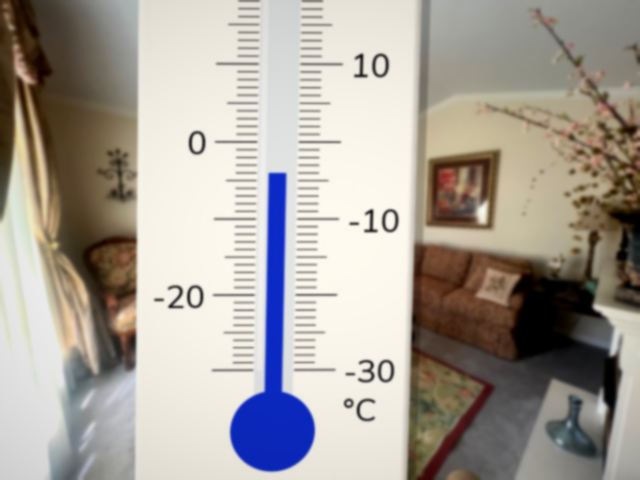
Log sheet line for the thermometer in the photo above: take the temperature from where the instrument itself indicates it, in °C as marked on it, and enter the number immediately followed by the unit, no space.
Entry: -4°C
